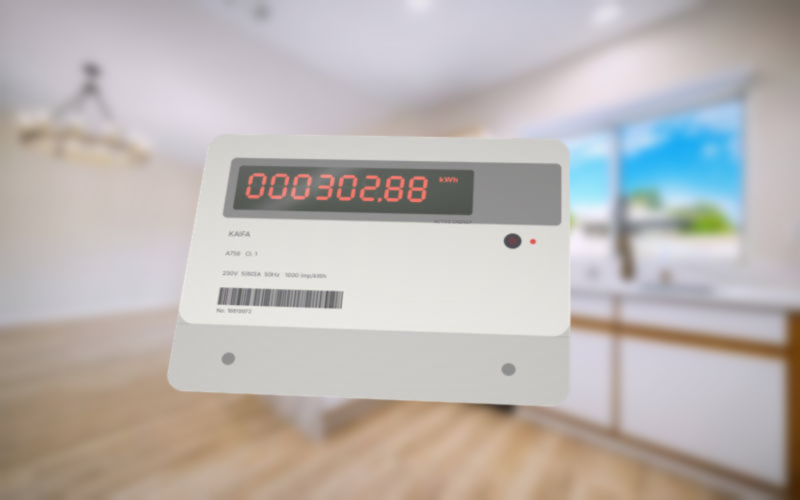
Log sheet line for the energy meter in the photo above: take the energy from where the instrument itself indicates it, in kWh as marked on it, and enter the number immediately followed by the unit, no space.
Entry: 302.88kWh
